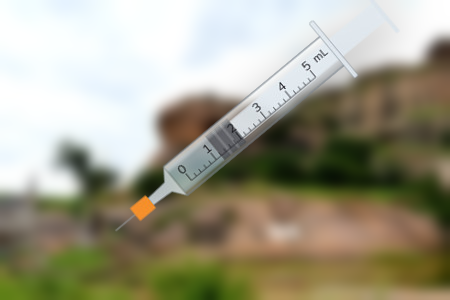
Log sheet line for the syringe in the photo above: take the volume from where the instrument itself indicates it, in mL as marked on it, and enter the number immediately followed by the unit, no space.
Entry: 1.2mL
